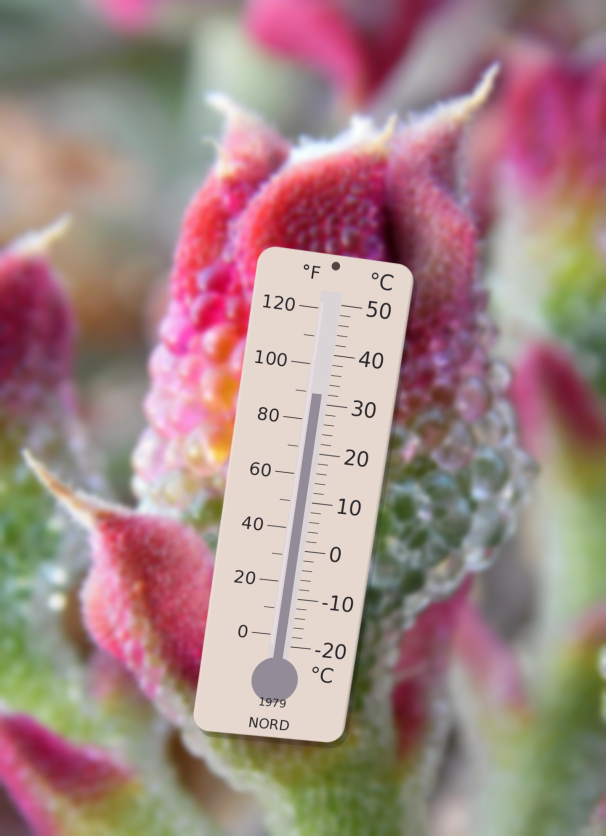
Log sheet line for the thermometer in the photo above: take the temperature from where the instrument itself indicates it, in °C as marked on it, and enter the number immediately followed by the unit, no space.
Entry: 32°C
